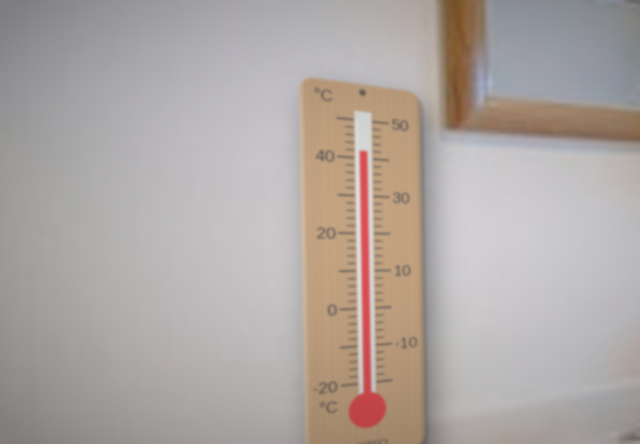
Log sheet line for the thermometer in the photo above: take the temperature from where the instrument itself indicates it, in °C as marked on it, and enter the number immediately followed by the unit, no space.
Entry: 42°C
